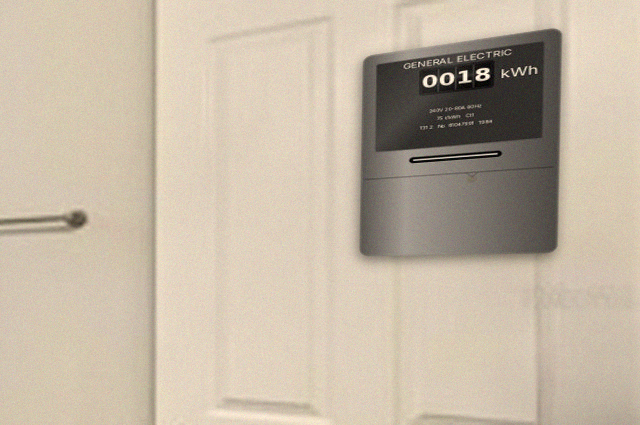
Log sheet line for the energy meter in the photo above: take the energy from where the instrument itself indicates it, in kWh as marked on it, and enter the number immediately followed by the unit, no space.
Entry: 18kWh
